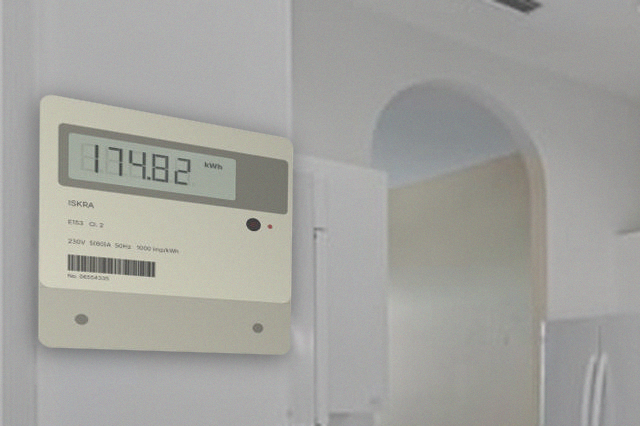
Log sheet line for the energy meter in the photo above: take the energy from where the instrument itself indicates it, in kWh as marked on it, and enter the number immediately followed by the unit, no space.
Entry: 174.82kWh
